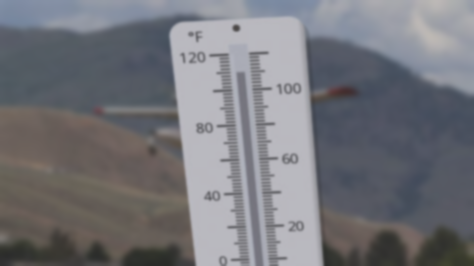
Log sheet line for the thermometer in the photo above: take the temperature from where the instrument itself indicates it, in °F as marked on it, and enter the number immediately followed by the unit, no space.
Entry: 110°F
